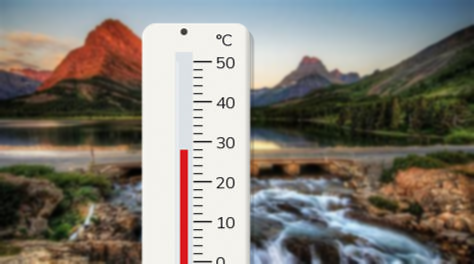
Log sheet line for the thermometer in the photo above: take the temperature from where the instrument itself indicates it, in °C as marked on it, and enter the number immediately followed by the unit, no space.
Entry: 28°C
